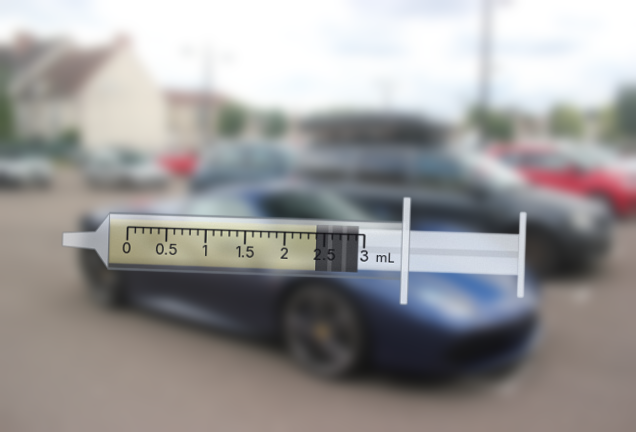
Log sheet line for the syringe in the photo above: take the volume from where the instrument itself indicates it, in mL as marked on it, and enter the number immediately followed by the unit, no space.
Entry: 2.4mL
